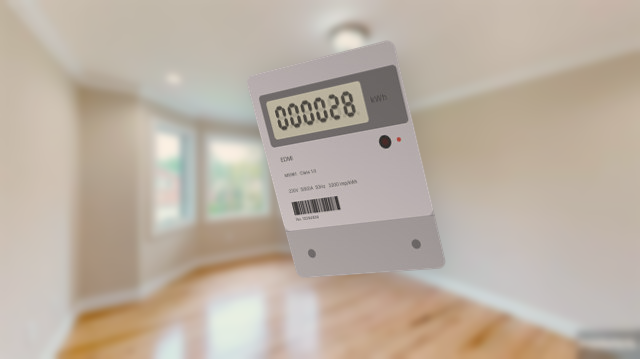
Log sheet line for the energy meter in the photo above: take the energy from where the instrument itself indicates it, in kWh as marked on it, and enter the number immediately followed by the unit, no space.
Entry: 28kWh
